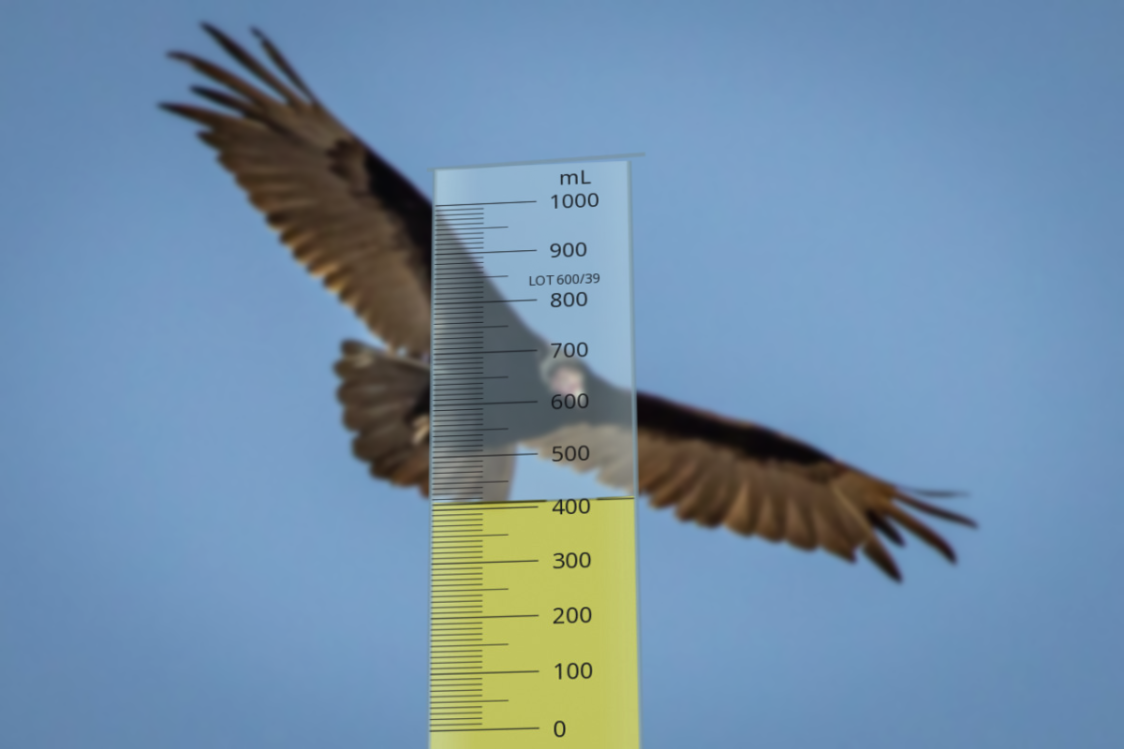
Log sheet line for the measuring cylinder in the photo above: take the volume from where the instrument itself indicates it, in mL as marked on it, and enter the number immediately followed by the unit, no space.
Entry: 410mL
